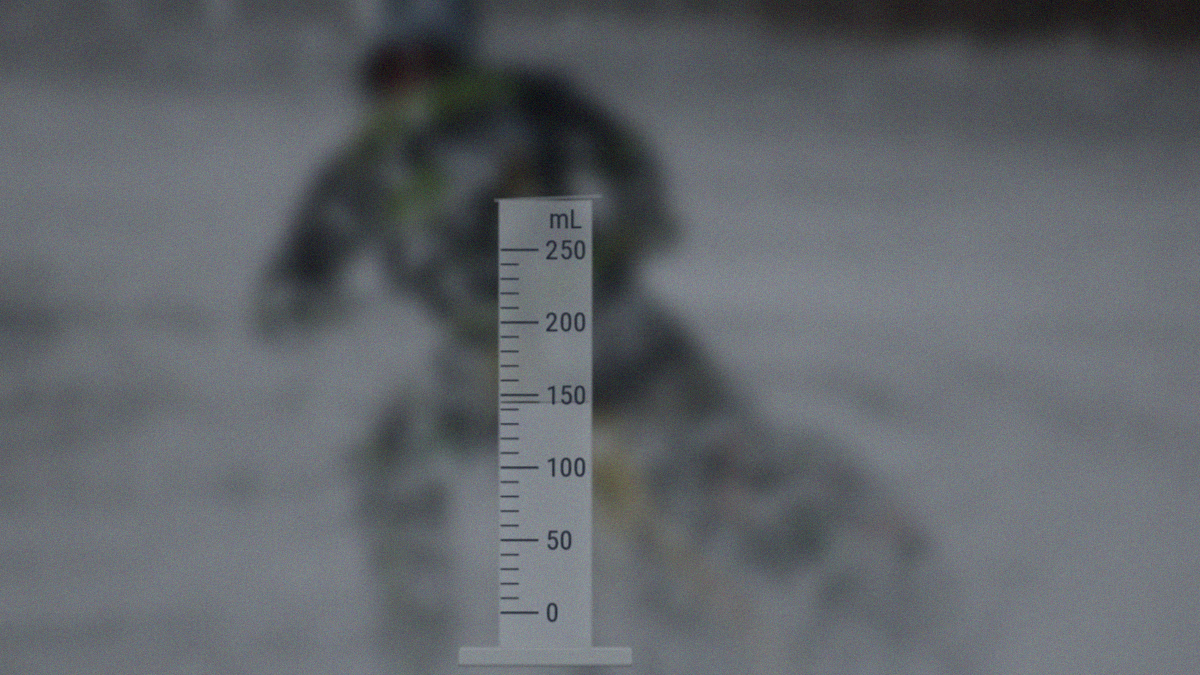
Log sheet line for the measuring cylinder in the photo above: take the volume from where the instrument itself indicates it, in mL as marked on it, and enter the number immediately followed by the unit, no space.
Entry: 145mL
